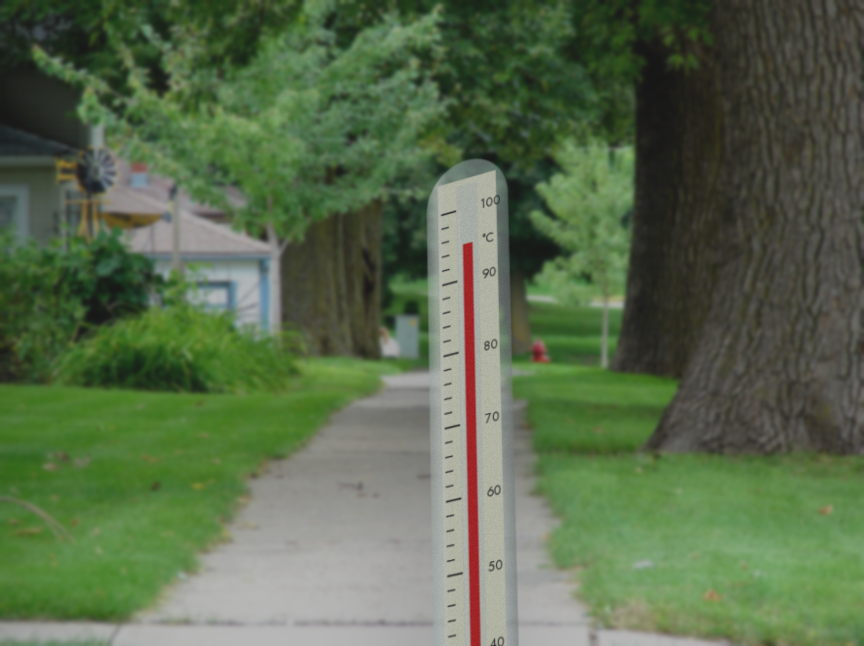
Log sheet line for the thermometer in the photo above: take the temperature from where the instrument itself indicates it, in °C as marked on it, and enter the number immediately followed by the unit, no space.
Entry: 95°C
